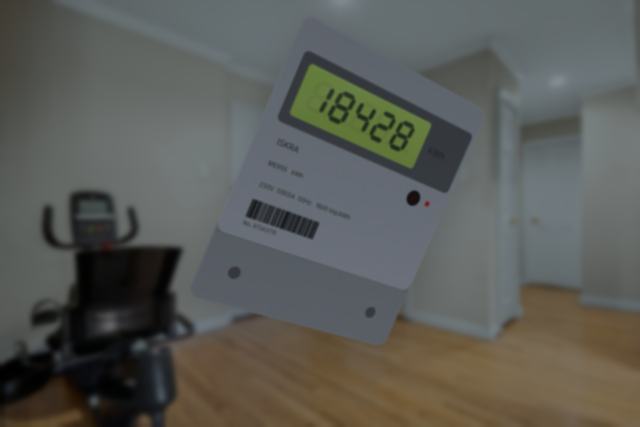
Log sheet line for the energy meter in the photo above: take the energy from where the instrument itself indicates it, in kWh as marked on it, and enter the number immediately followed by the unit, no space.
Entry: 18428kWh
